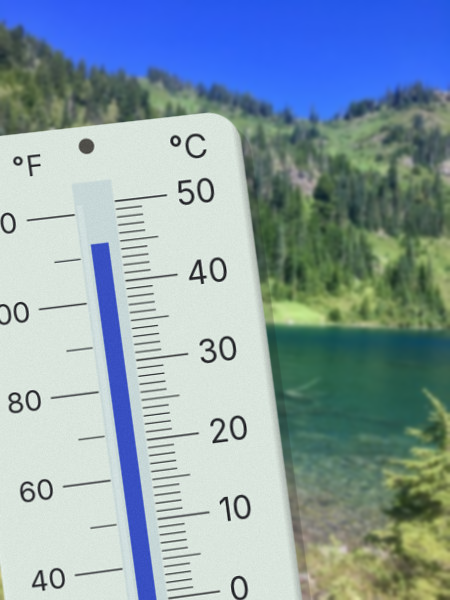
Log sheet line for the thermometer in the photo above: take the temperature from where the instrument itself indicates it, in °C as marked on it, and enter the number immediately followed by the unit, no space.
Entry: 45°C
